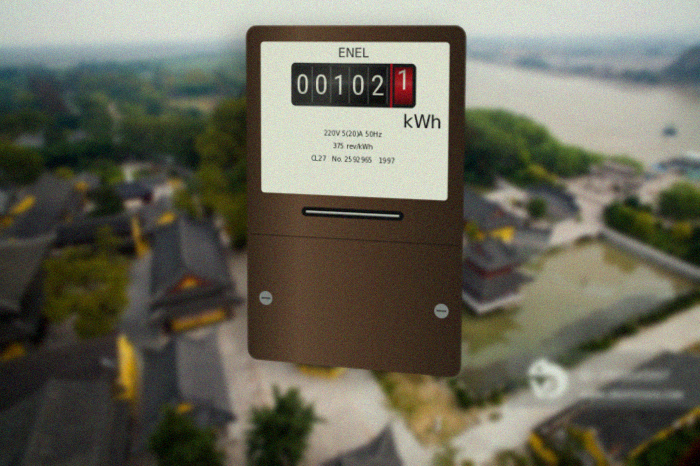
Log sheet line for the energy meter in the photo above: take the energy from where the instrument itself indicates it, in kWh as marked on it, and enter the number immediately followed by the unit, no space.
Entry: 102.1kWh
